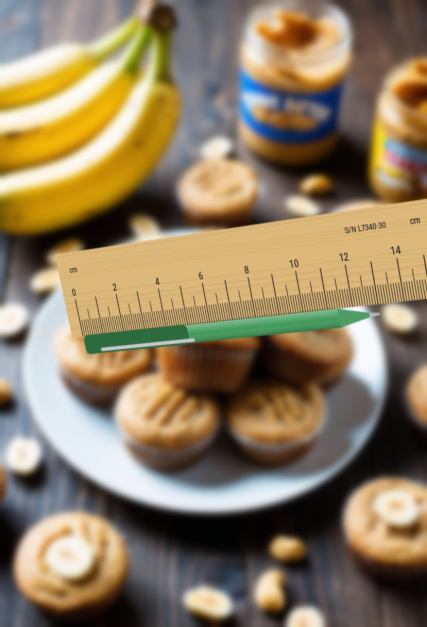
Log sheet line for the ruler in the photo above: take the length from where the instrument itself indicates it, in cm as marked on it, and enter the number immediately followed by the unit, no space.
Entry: 13cm
